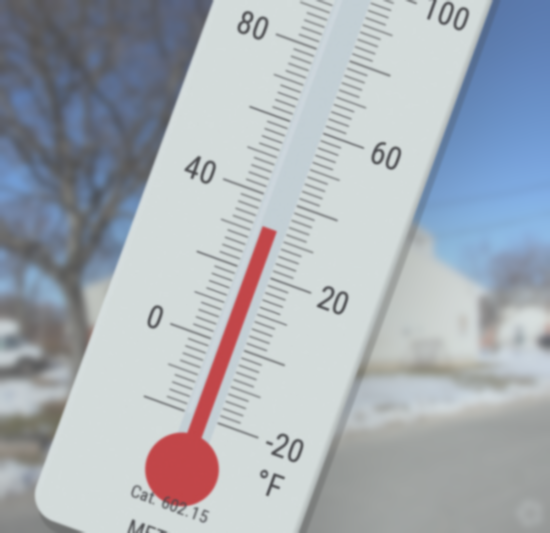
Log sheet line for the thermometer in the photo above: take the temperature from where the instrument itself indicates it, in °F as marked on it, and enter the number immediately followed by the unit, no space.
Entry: 32°F
